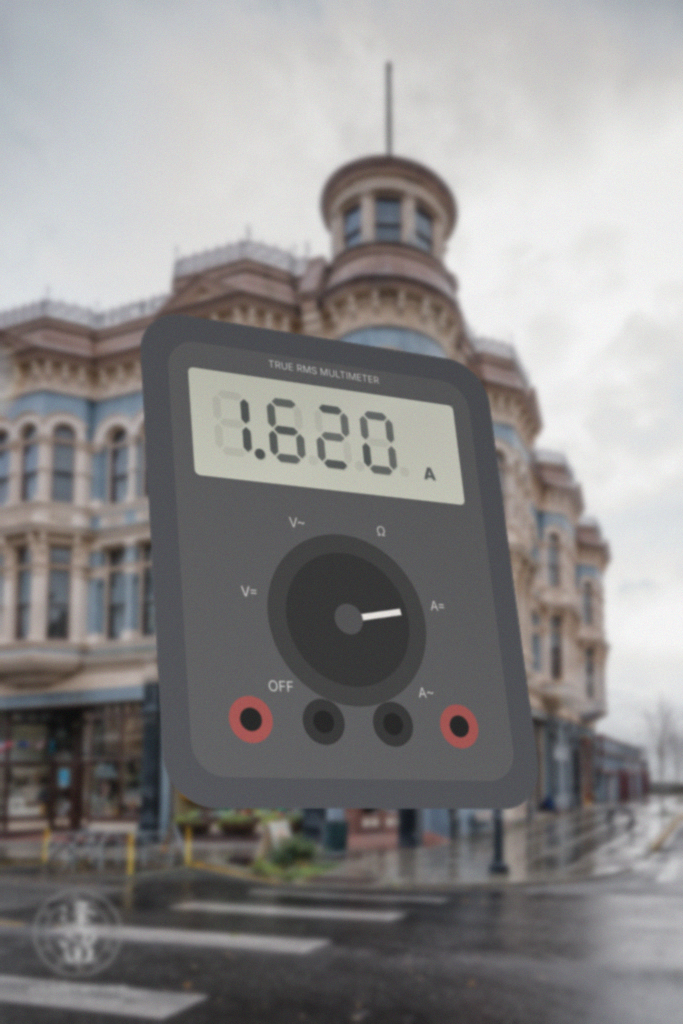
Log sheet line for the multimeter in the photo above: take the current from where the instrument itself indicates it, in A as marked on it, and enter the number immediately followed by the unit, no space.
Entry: 1.620A
